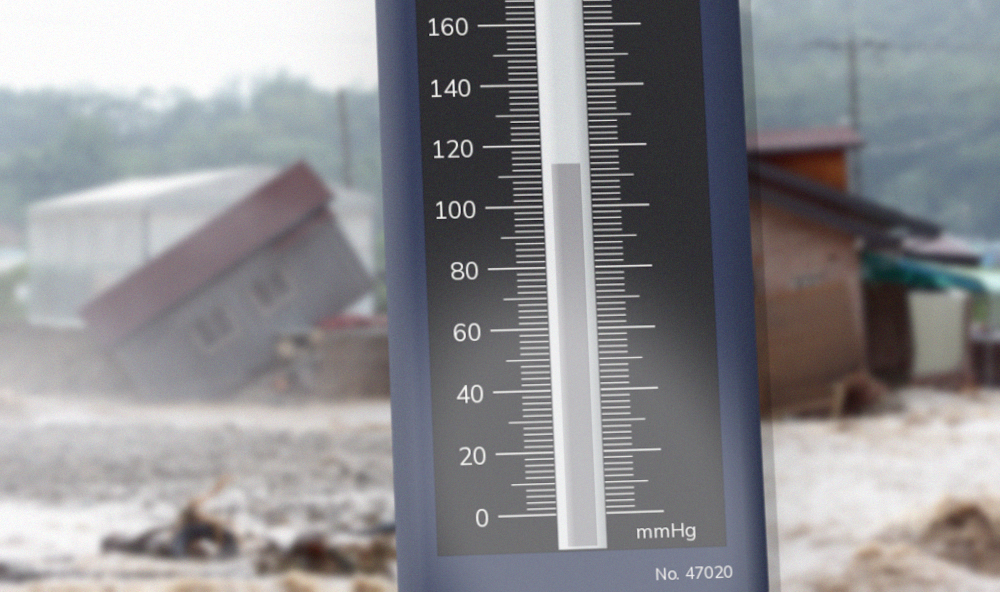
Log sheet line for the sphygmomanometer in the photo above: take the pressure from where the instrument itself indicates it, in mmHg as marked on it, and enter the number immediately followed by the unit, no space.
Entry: 114mmHg
